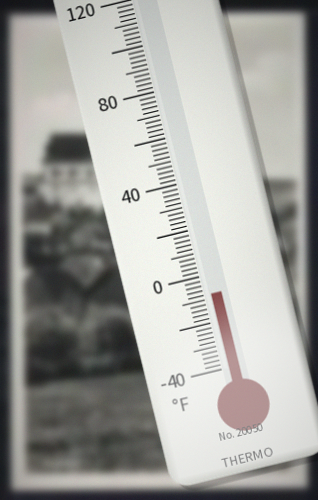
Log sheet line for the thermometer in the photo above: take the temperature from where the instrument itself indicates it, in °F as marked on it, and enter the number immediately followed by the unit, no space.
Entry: -8°F
